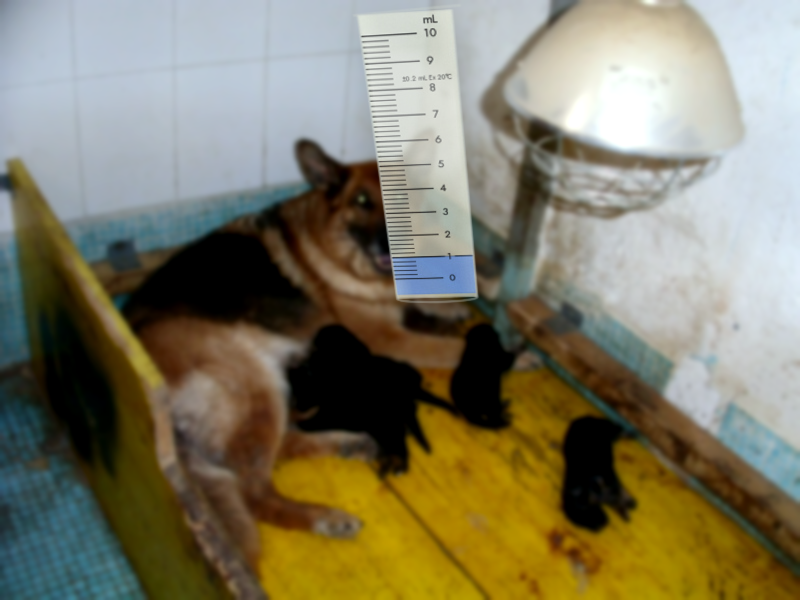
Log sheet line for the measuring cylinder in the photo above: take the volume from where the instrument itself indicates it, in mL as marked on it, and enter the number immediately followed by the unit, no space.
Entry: 1mL
